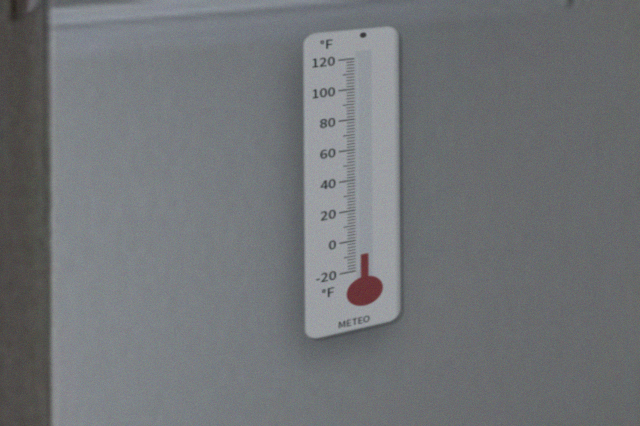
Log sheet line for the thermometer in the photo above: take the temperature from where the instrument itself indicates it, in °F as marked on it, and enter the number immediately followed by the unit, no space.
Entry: -10°F
